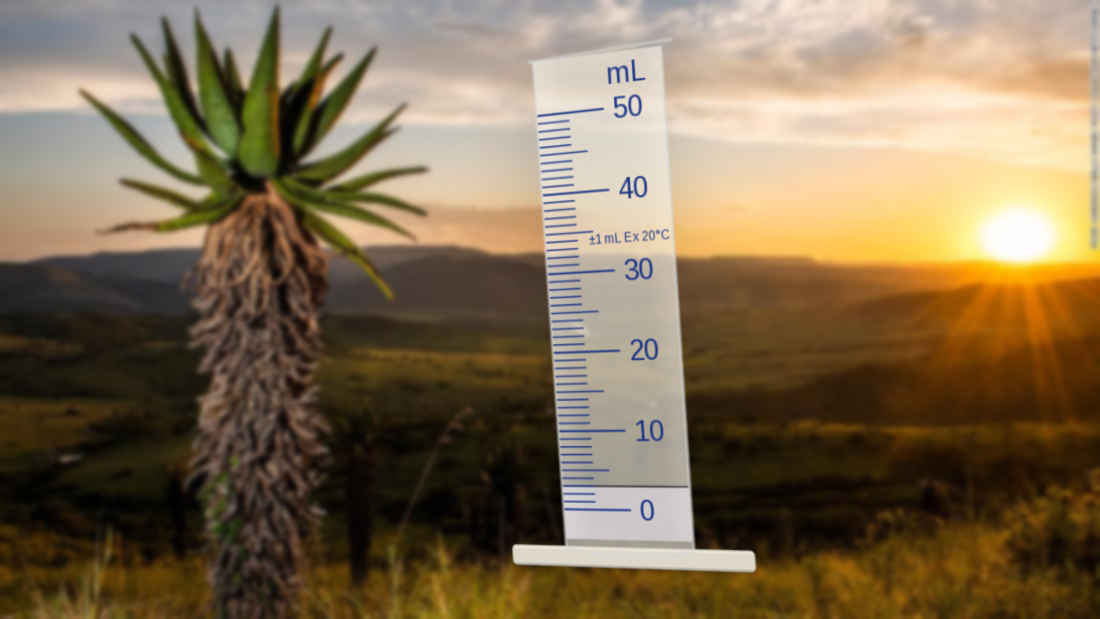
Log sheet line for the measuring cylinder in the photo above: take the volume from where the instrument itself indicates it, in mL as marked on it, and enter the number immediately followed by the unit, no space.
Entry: 3mL
